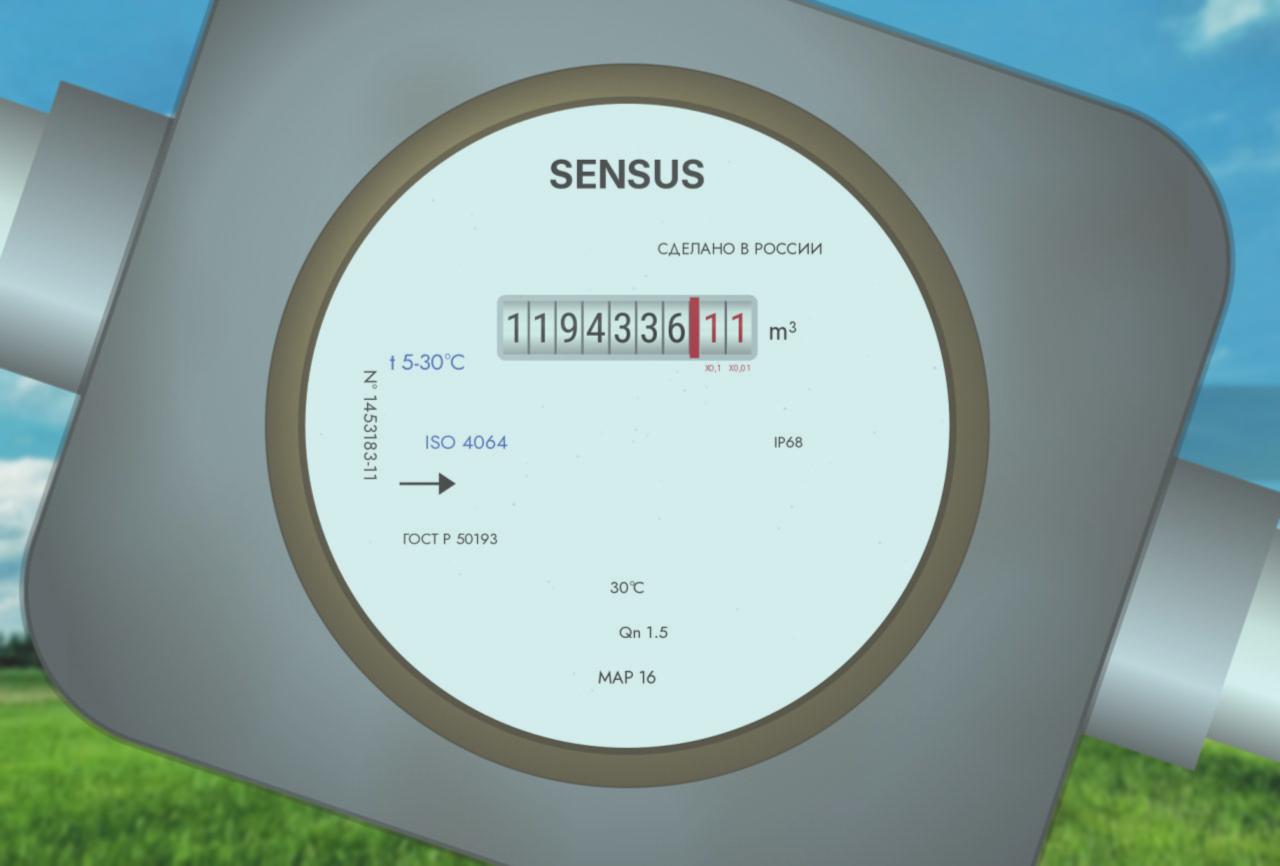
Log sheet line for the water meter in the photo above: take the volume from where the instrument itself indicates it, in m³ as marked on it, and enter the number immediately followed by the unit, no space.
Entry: 1194336.11m³
